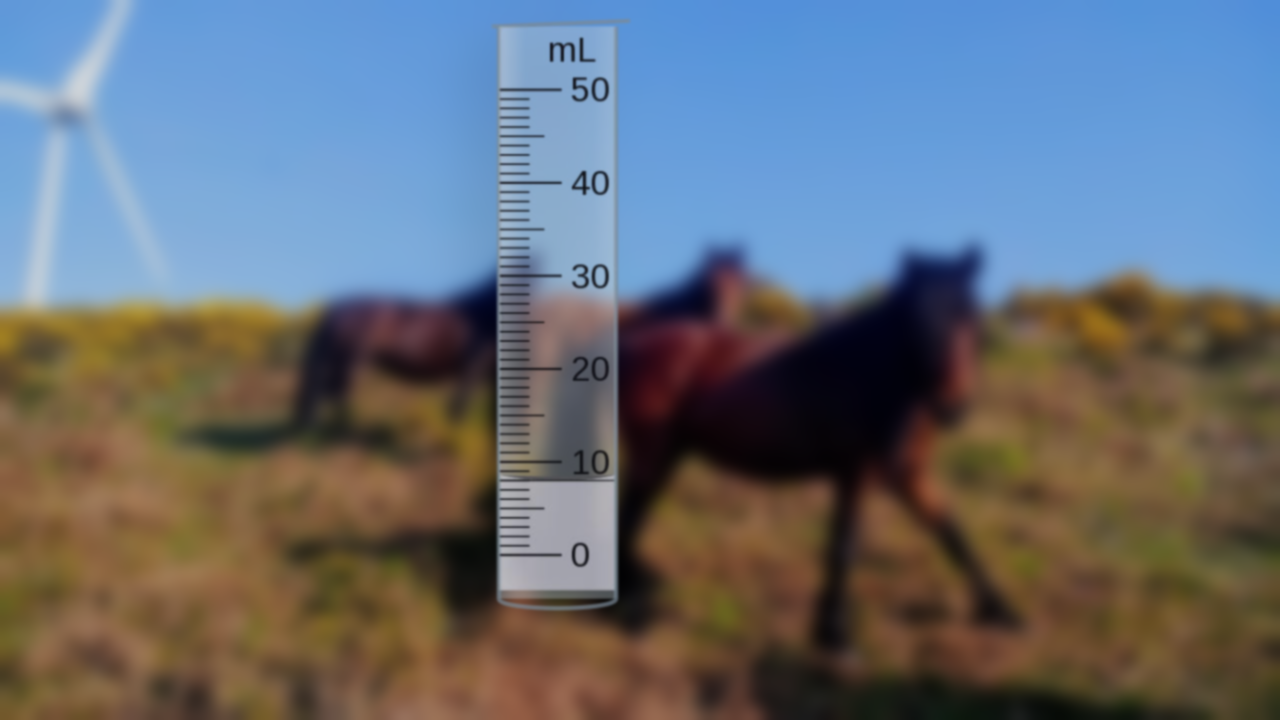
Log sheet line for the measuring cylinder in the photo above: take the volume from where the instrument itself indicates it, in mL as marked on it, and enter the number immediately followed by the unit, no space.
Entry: 8mL
